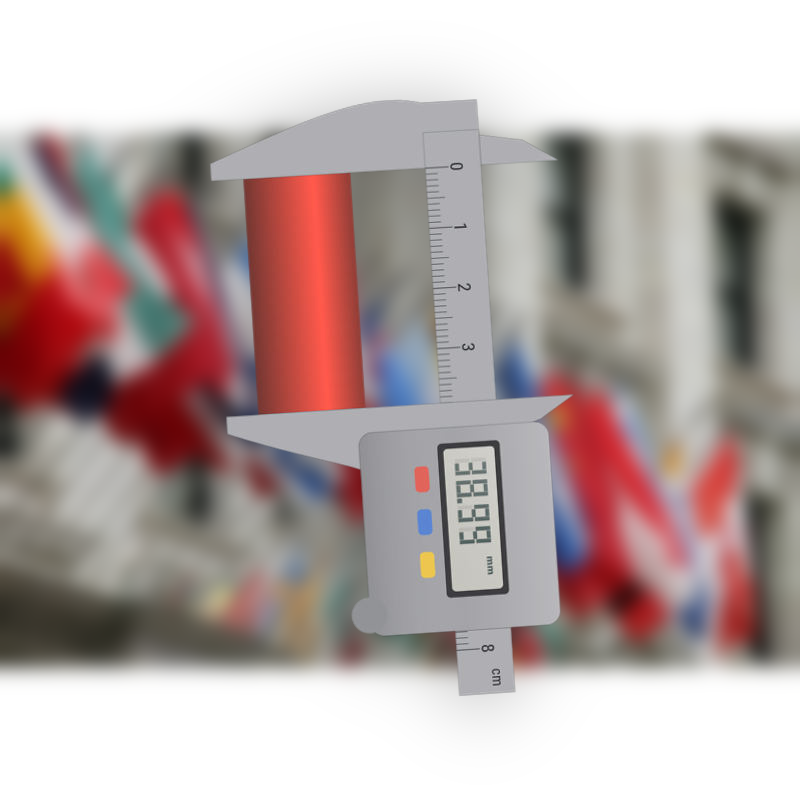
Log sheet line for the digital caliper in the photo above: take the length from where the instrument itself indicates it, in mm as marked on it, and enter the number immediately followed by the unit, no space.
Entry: 38.99mm
